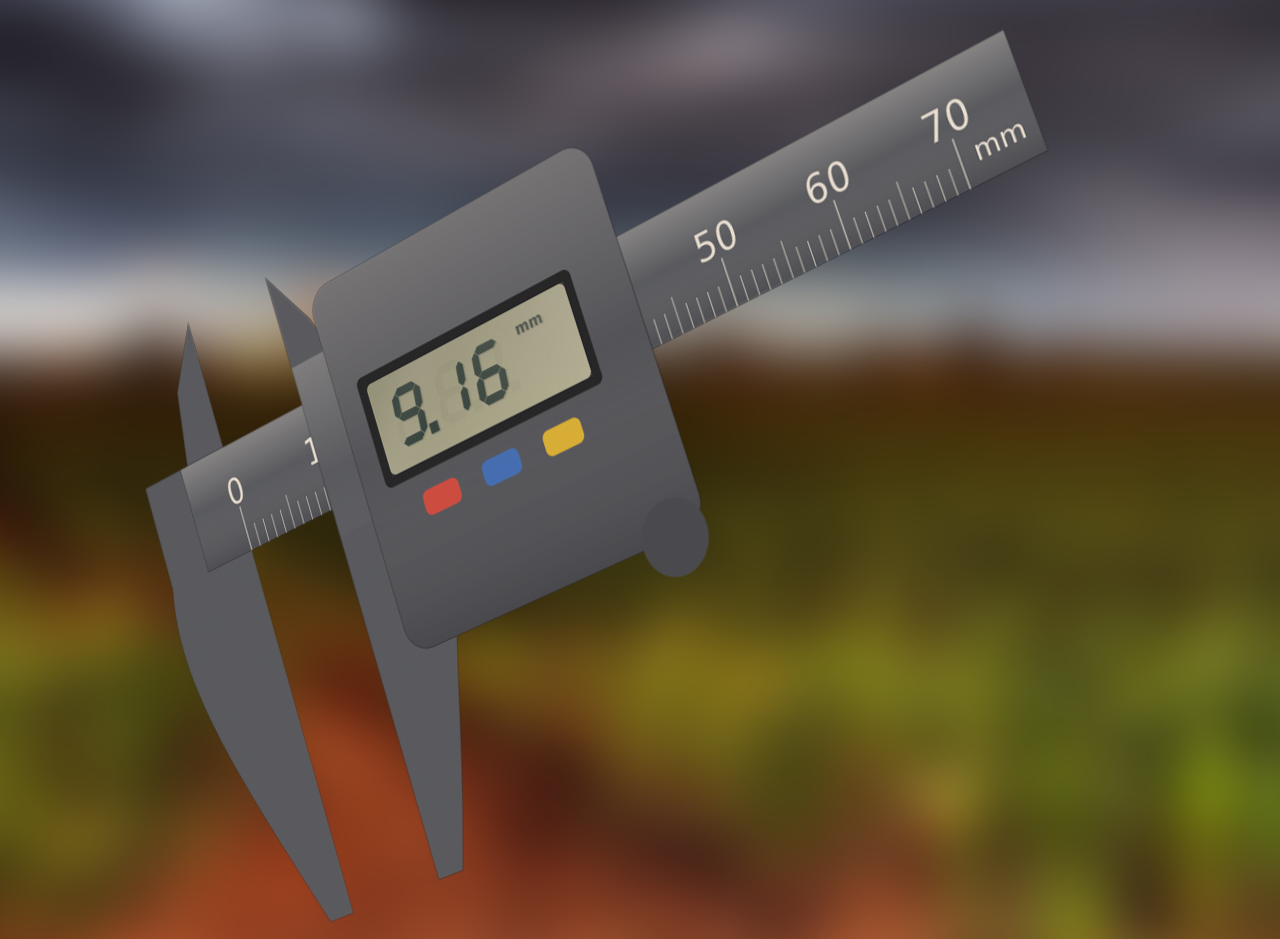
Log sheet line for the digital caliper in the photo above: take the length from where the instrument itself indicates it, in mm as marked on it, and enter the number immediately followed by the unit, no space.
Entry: 9.16mm
